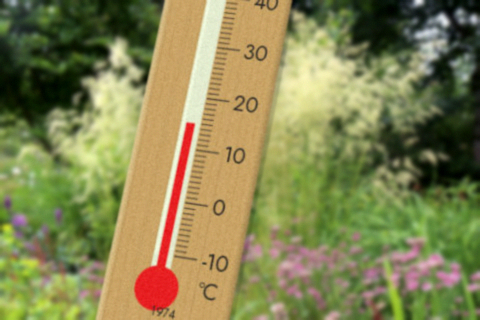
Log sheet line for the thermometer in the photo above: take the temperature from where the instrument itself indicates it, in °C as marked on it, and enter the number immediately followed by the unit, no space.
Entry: 15°C
